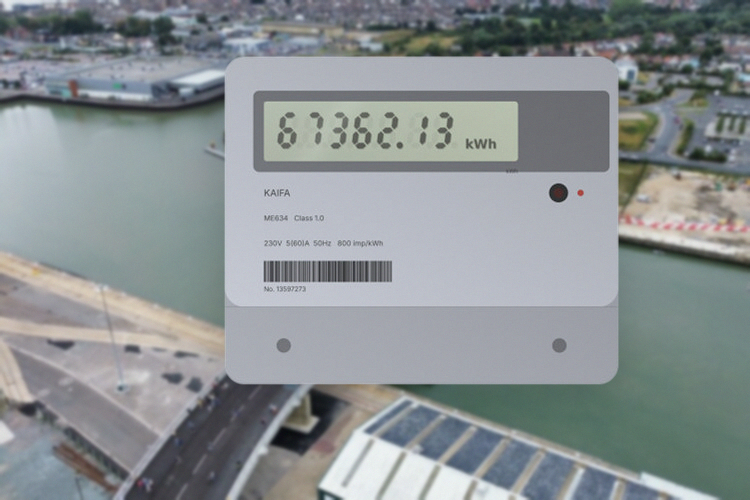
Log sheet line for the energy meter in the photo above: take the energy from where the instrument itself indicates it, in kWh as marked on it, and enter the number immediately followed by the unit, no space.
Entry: 67362.13kWh
